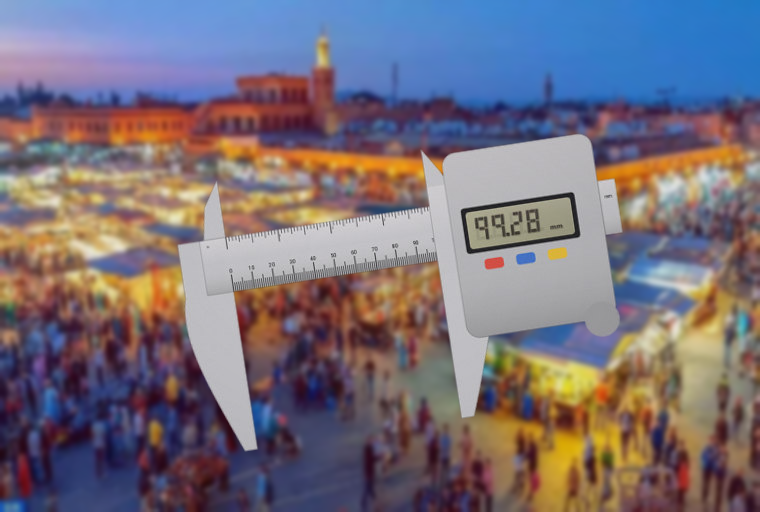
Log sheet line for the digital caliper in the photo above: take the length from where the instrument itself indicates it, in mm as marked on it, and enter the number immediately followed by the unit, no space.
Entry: 99.28mm
